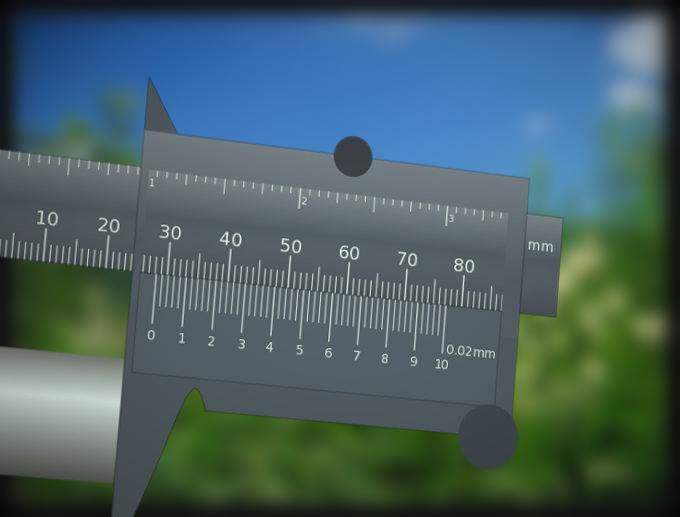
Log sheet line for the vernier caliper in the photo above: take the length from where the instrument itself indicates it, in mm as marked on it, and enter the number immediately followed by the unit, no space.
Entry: 28.2mm
